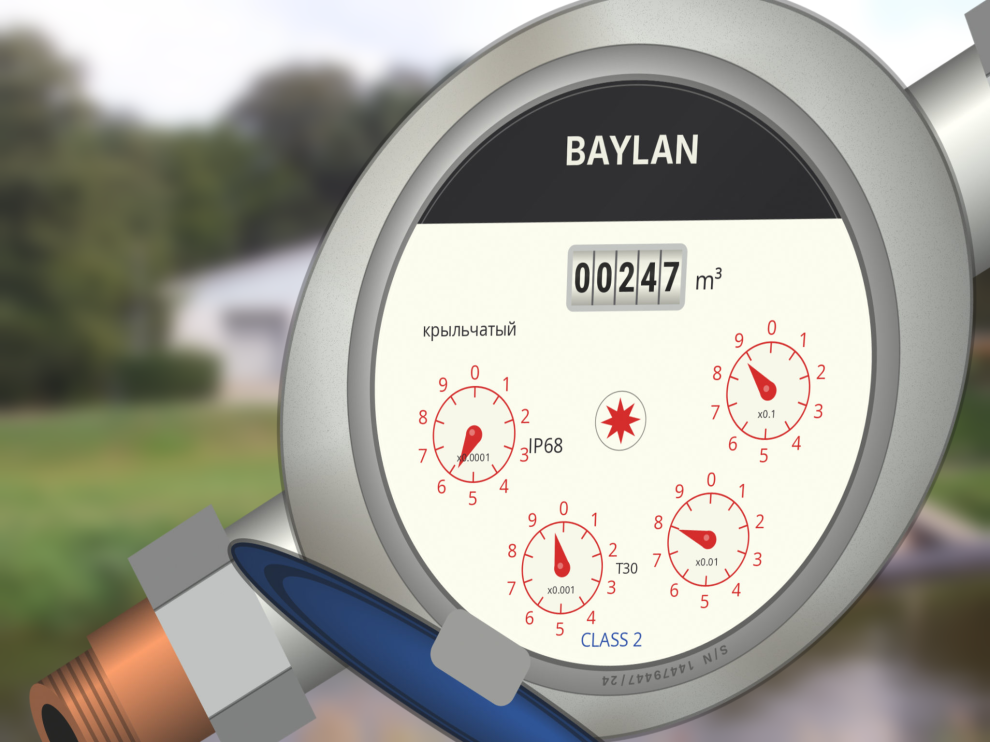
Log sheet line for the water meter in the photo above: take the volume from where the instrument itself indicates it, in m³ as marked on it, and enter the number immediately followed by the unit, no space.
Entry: 247.8795m³
